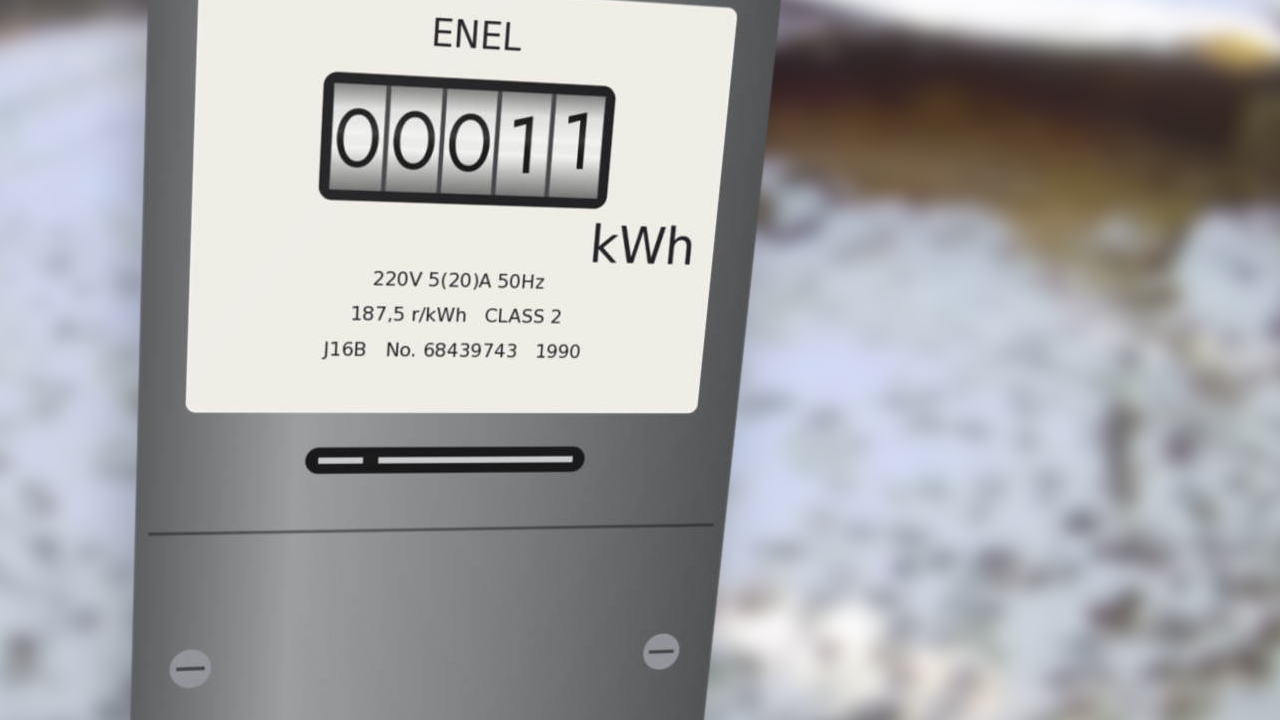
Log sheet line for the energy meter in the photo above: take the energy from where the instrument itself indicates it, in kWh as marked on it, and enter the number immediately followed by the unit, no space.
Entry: 11kWh
